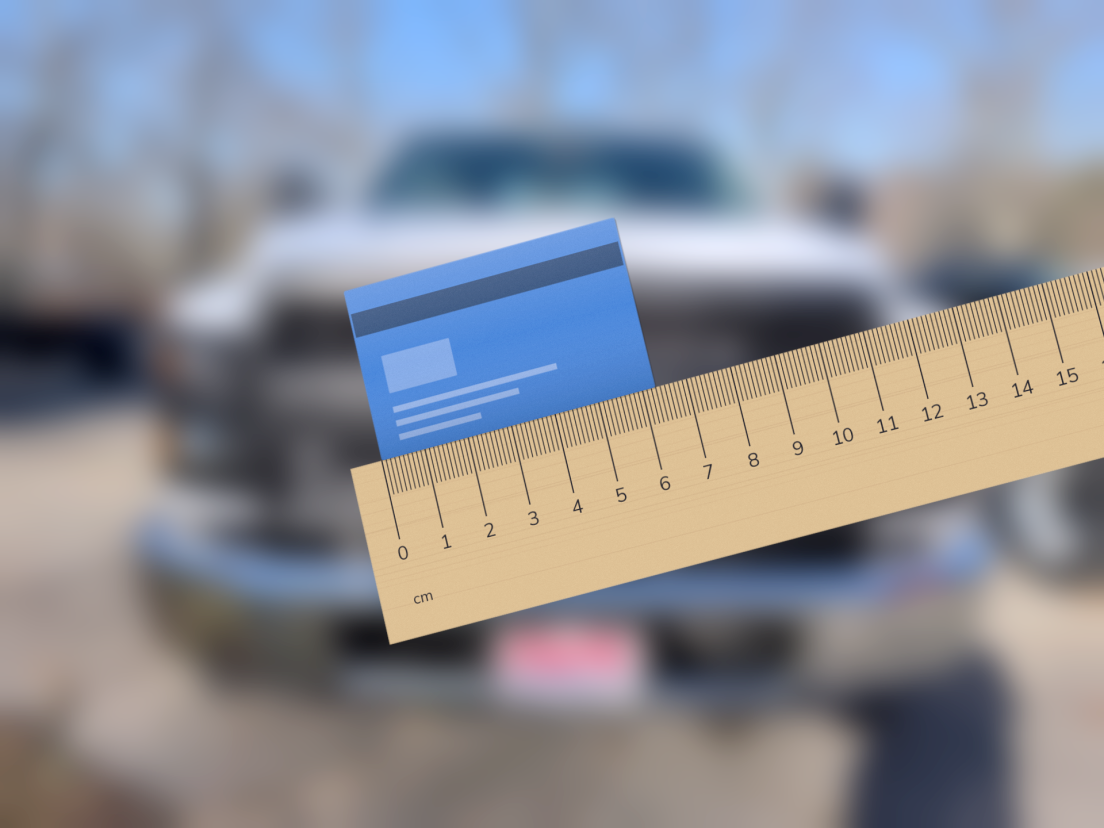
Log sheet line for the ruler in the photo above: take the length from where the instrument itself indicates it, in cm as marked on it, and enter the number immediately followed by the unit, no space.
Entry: 6.3cm
